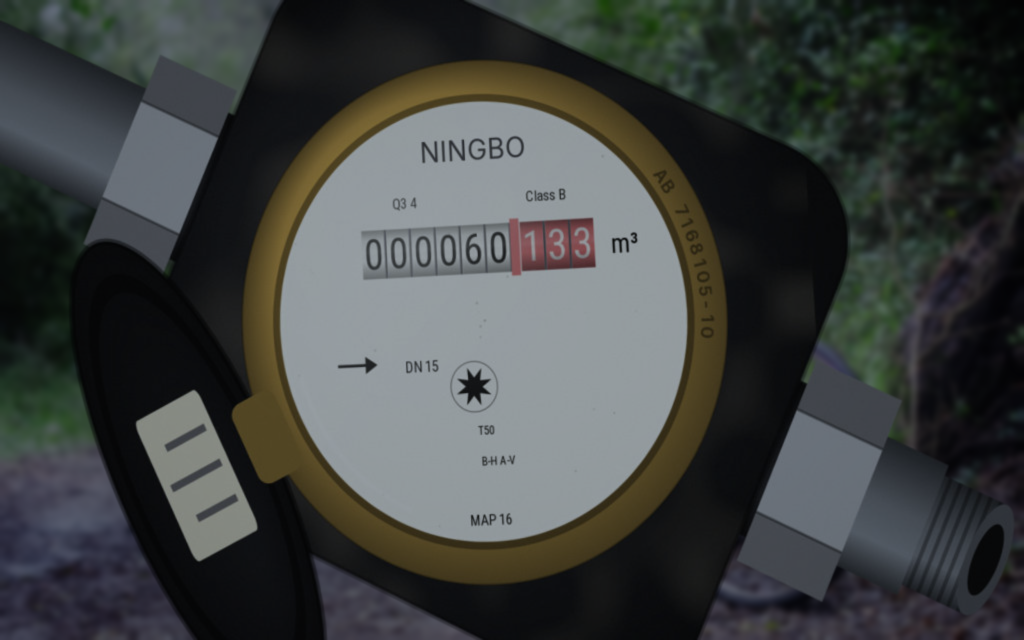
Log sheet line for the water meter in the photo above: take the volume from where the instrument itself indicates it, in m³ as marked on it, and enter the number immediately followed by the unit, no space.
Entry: 60.133m³
